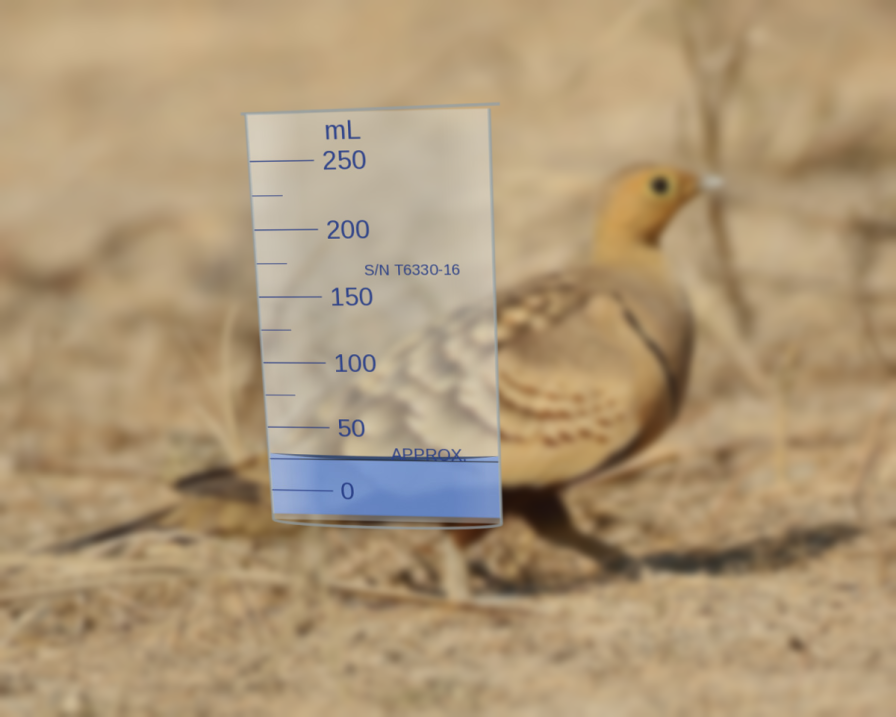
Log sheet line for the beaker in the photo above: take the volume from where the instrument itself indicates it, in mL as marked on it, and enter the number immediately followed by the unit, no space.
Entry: 25mL
